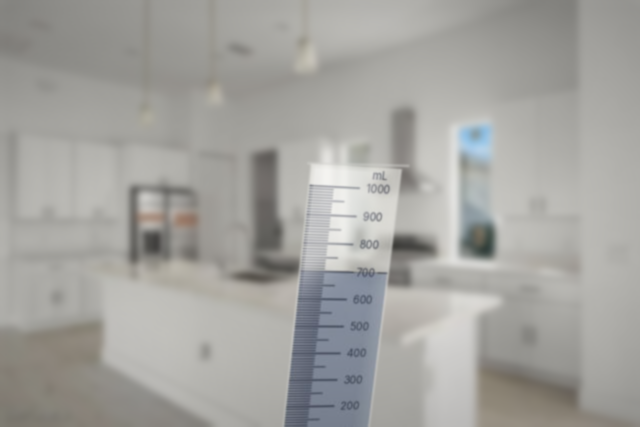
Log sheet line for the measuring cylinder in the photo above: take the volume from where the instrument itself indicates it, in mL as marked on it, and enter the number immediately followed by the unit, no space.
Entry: 700mL
